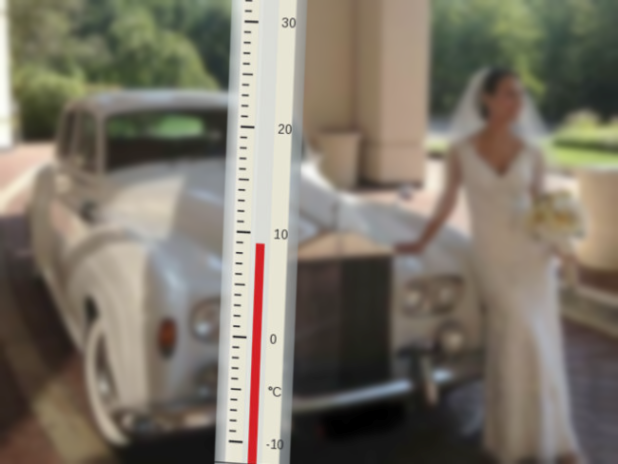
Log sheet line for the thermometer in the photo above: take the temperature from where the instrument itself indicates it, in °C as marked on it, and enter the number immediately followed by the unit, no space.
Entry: 9°C
